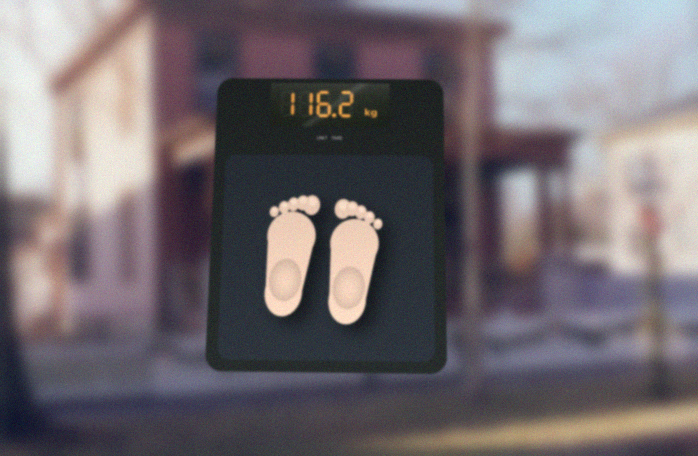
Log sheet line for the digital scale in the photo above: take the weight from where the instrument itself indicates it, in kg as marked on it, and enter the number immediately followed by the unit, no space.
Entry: 116.2kg
